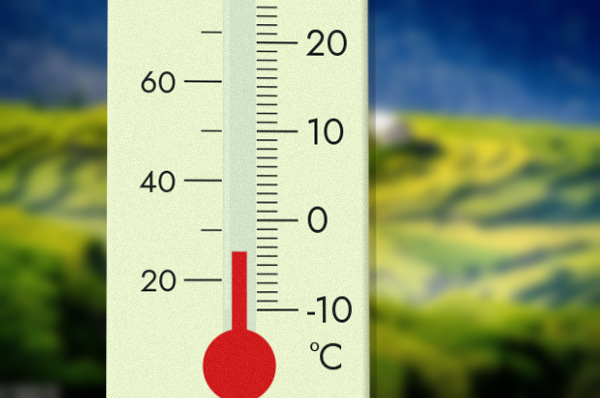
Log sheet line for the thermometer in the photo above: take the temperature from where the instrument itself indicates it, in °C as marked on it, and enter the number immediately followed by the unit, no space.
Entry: -3.5°C
